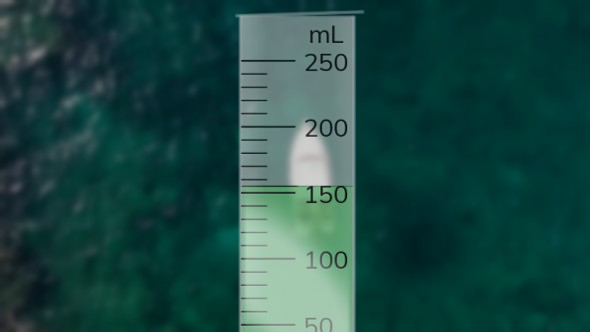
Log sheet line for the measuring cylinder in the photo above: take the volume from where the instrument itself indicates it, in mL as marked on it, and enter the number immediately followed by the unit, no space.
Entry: 155mL
